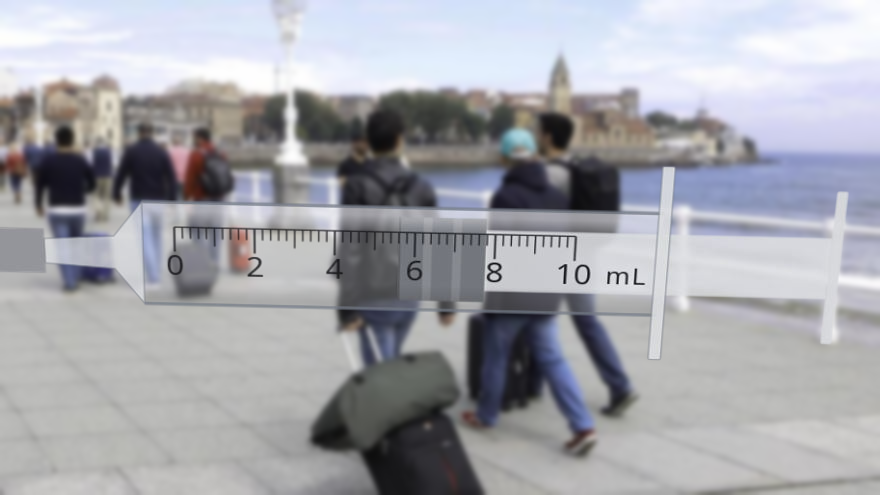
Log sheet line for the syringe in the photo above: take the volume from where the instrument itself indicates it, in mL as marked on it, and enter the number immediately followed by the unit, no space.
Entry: 5.6mL
